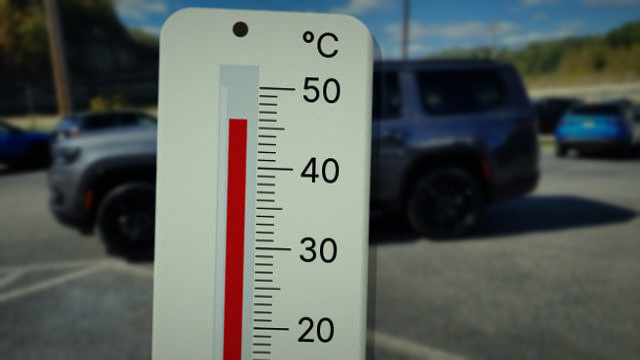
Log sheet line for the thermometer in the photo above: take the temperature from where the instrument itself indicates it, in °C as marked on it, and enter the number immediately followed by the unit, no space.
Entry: 46°C
